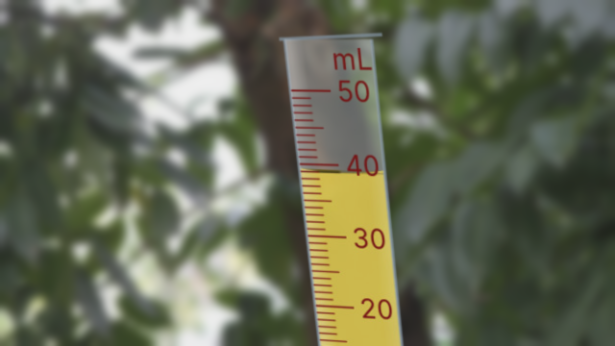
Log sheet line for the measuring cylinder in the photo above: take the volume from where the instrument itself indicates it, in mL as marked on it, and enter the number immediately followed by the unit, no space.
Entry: 39mL
